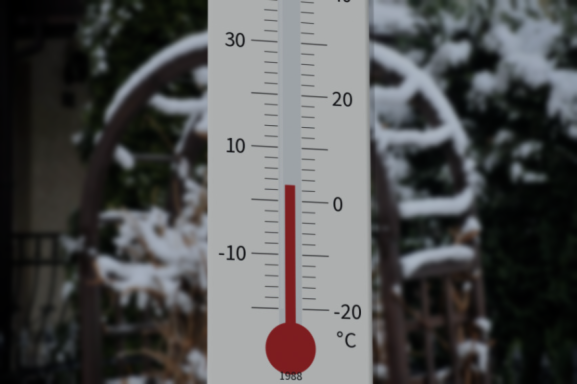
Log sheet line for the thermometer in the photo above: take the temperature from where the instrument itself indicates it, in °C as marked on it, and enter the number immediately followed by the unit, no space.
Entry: 3°C
